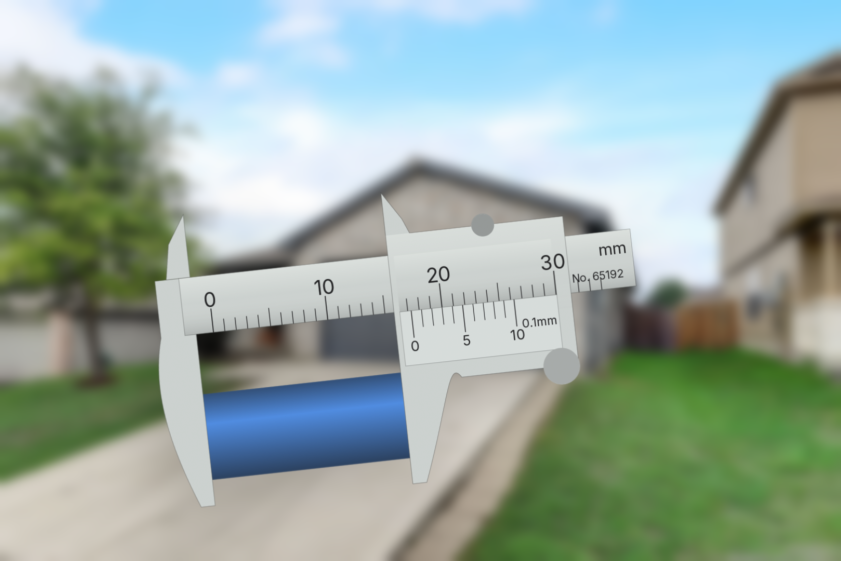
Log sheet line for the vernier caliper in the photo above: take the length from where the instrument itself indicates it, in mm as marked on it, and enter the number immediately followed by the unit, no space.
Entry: 17.3mm
